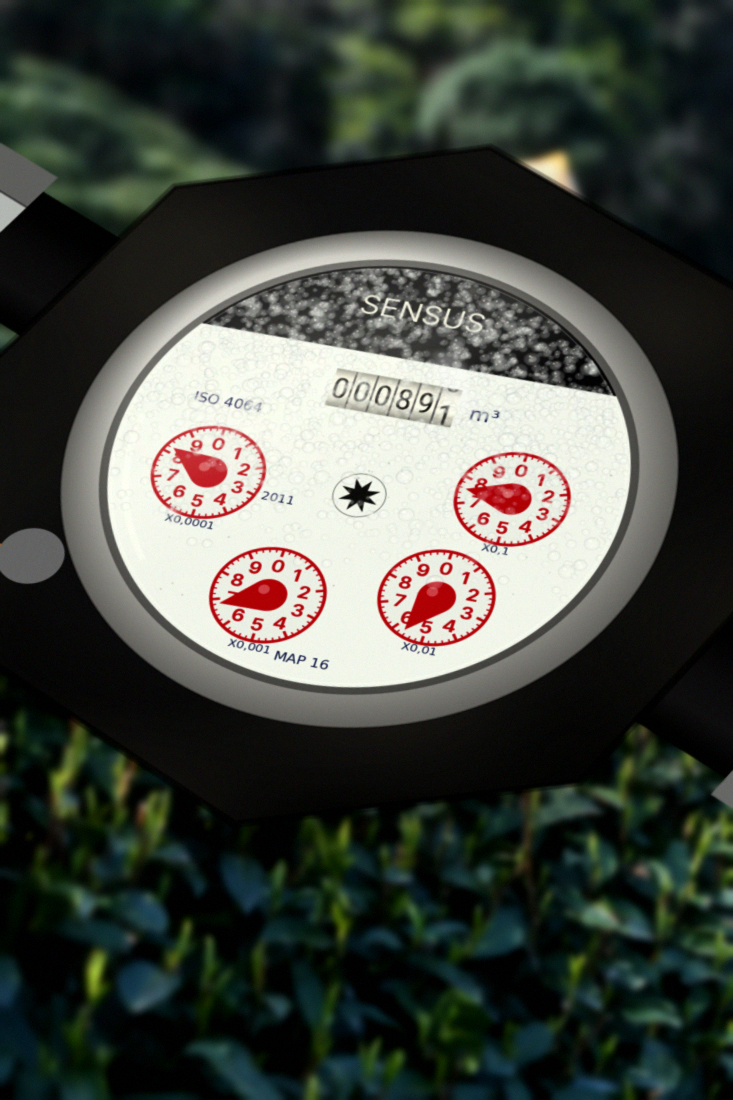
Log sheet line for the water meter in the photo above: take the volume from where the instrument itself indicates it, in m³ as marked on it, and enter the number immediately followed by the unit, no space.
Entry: 890.7568m³
